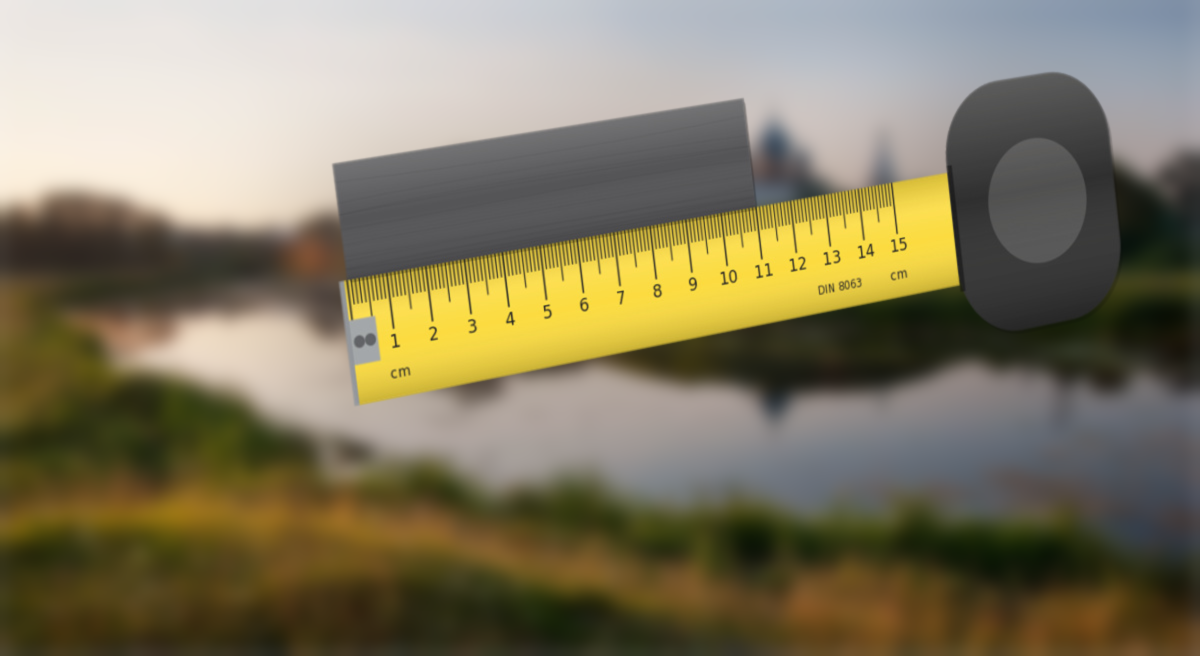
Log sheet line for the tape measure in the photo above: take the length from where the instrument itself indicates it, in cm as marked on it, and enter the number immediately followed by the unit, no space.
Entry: 11cm
